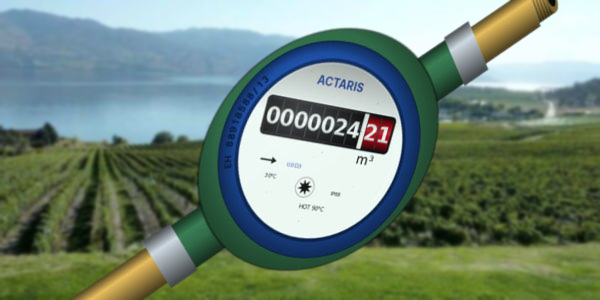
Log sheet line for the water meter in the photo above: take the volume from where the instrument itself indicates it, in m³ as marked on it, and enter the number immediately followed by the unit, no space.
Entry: 24.21m³
